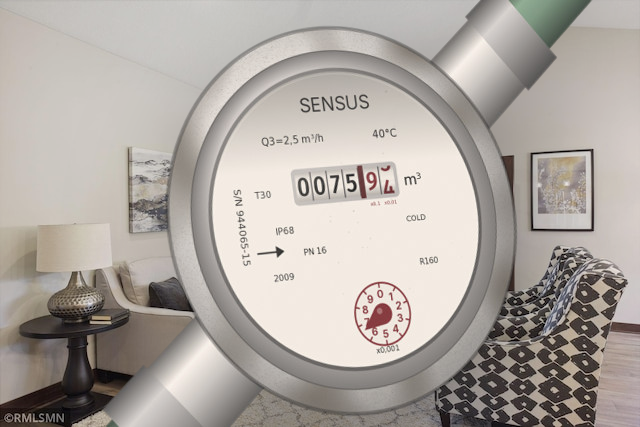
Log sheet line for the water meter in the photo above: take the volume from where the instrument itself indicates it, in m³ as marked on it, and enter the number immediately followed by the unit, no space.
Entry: 75.936m³
